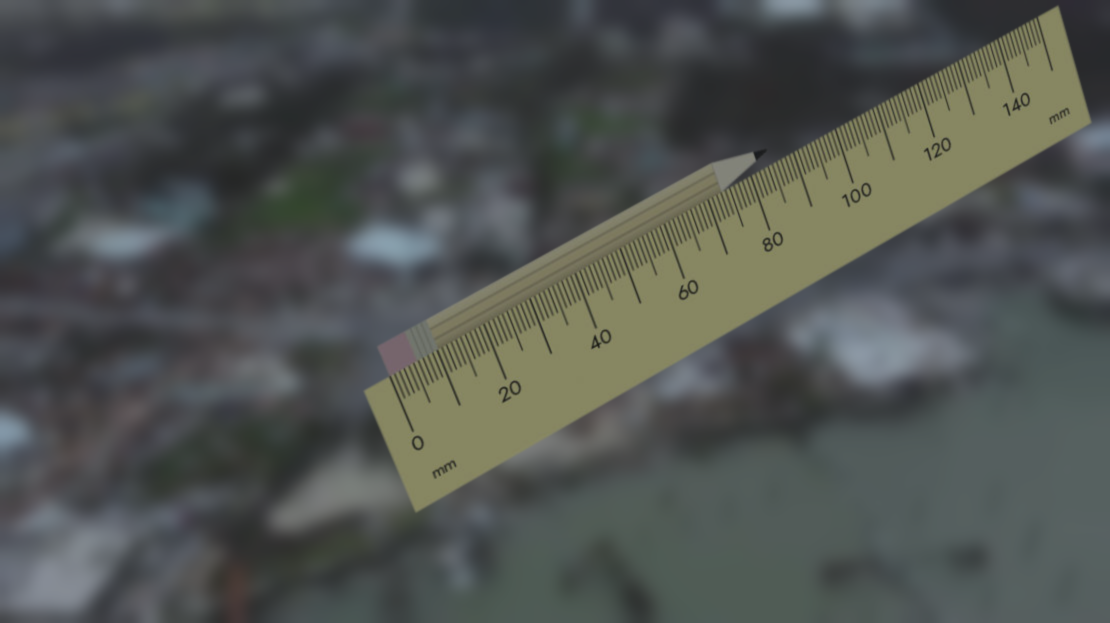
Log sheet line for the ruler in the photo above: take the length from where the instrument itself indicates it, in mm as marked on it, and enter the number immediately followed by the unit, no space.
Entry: 85mm
